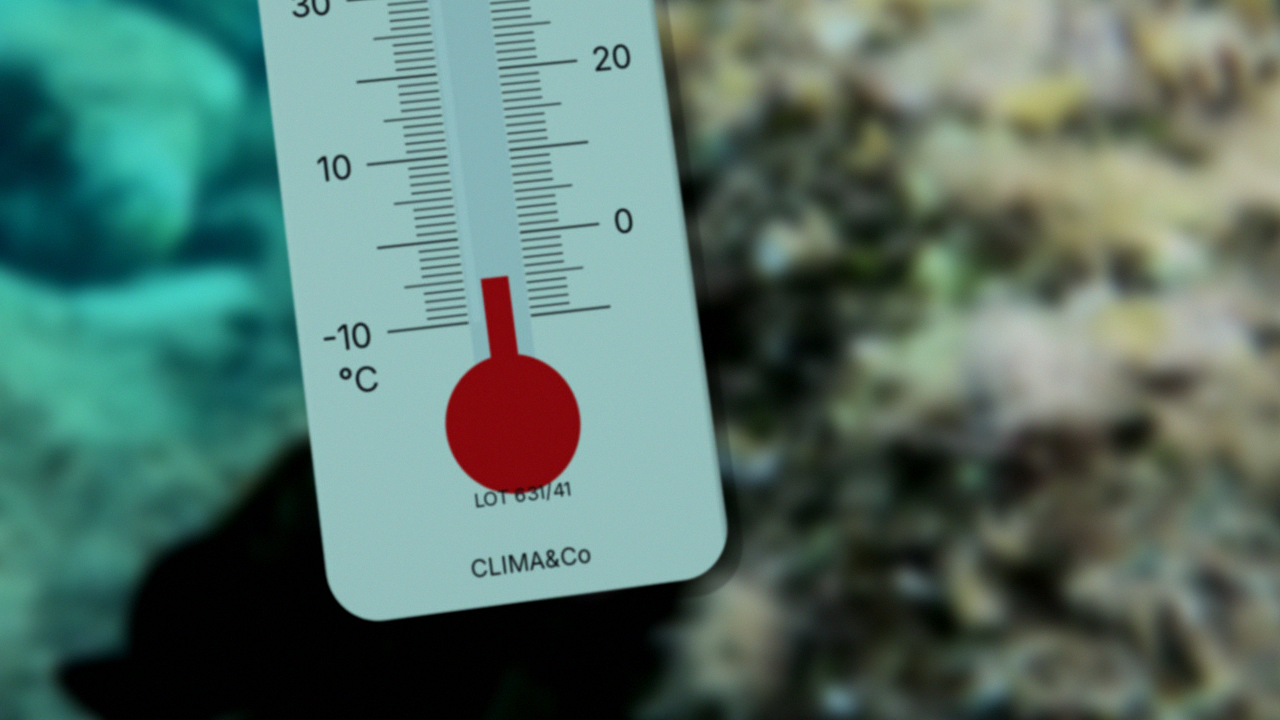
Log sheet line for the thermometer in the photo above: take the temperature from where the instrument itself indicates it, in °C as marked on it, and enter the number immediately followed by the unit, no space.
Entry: -5°C
